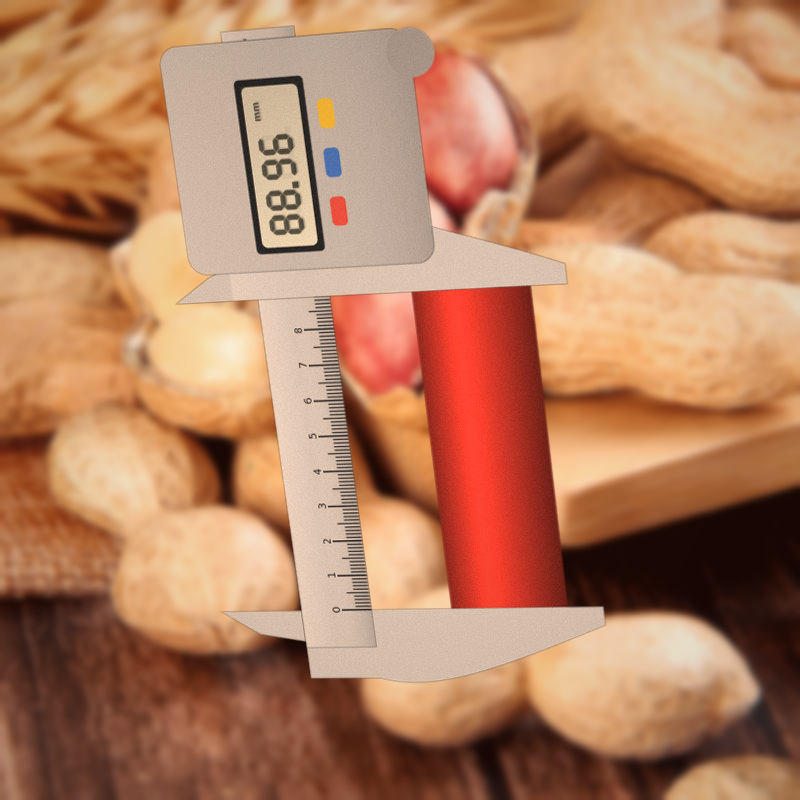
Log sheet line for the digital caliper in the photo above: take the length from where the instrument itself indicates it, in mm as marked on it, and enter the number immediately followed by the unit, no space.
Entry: 88.96mm
